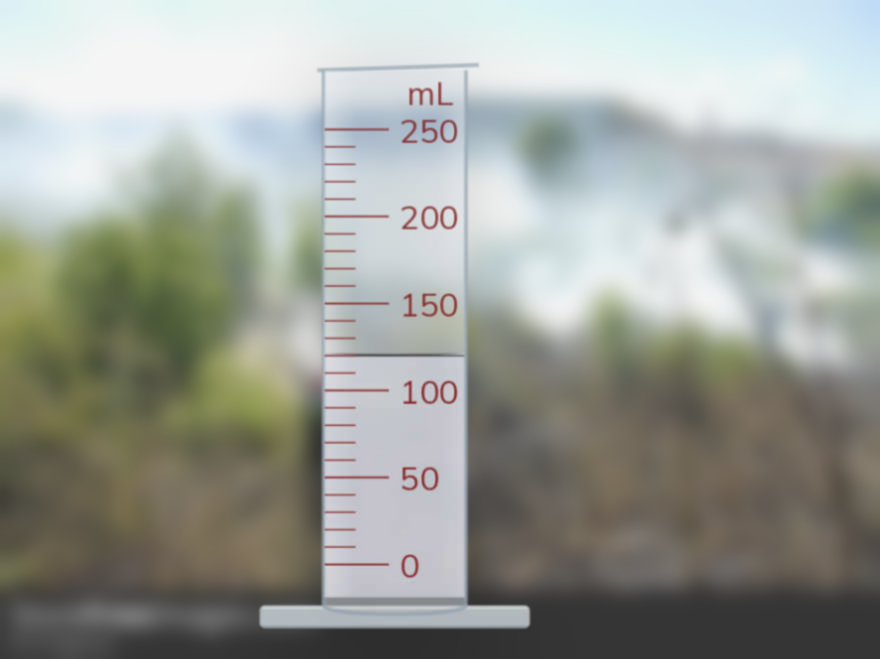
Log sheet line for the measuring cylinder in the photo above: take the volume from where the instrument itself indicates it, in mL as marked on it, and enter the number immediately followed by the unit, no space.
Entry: 120mL
